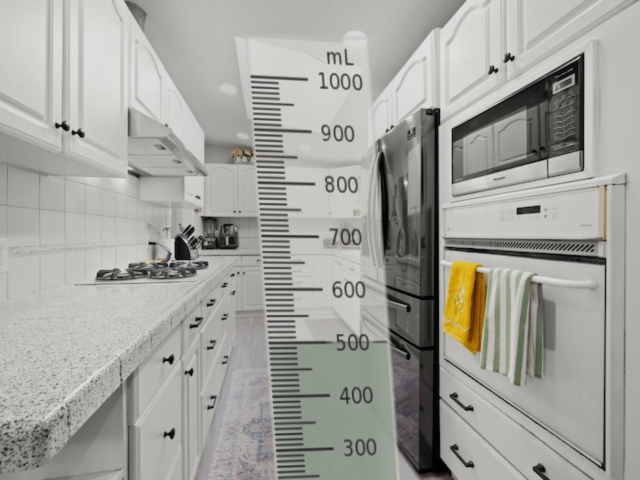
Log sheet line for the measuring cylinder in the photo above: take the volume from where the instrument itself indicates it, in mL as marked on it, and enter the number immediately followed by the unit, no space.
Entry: 500mL
